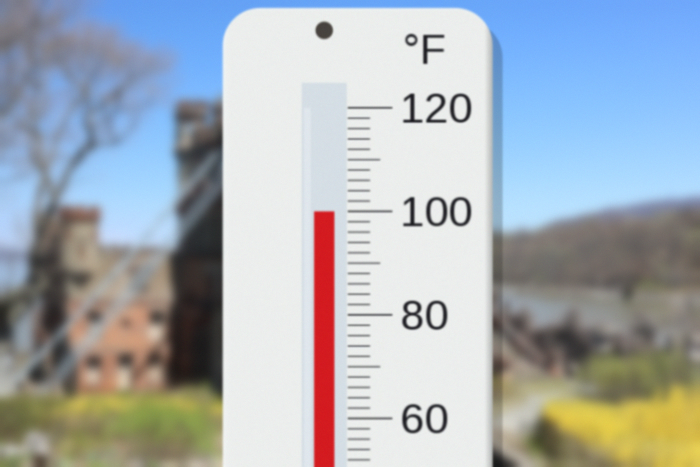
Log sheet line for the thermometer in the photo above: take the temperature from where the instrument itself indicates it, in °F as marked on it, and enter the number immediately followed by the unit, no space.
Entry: 100°F
